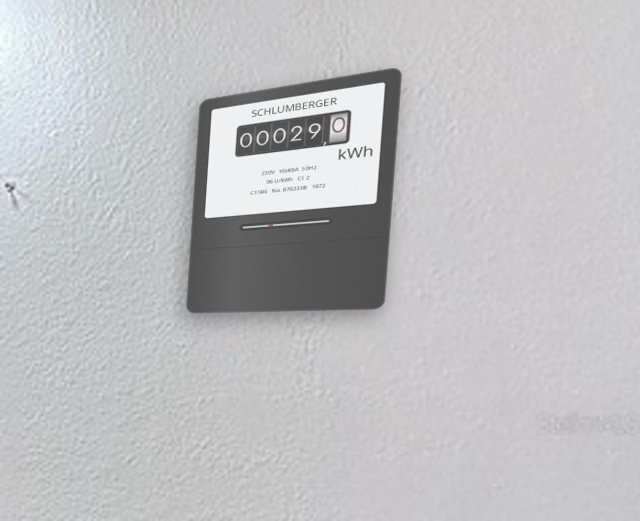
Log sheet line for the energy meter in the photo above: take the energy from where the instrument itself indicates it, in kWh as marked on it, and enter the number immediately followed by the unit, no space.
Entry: 29.0kWh
